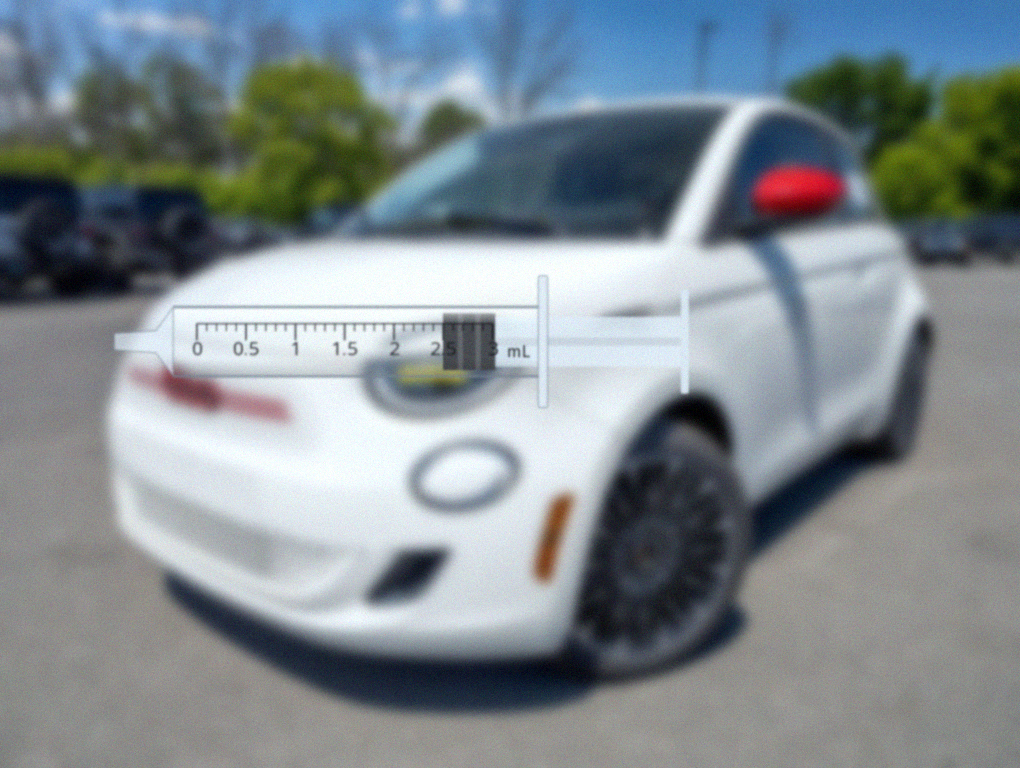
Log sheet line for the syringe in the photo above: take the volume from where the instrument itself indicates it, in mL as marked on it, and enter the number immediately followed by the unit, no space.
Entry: 2.5mL
